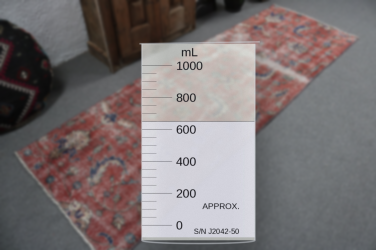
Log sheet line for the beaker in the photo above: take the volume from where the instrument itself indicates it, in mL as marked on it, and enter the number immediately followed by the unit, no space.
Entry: 650mL
